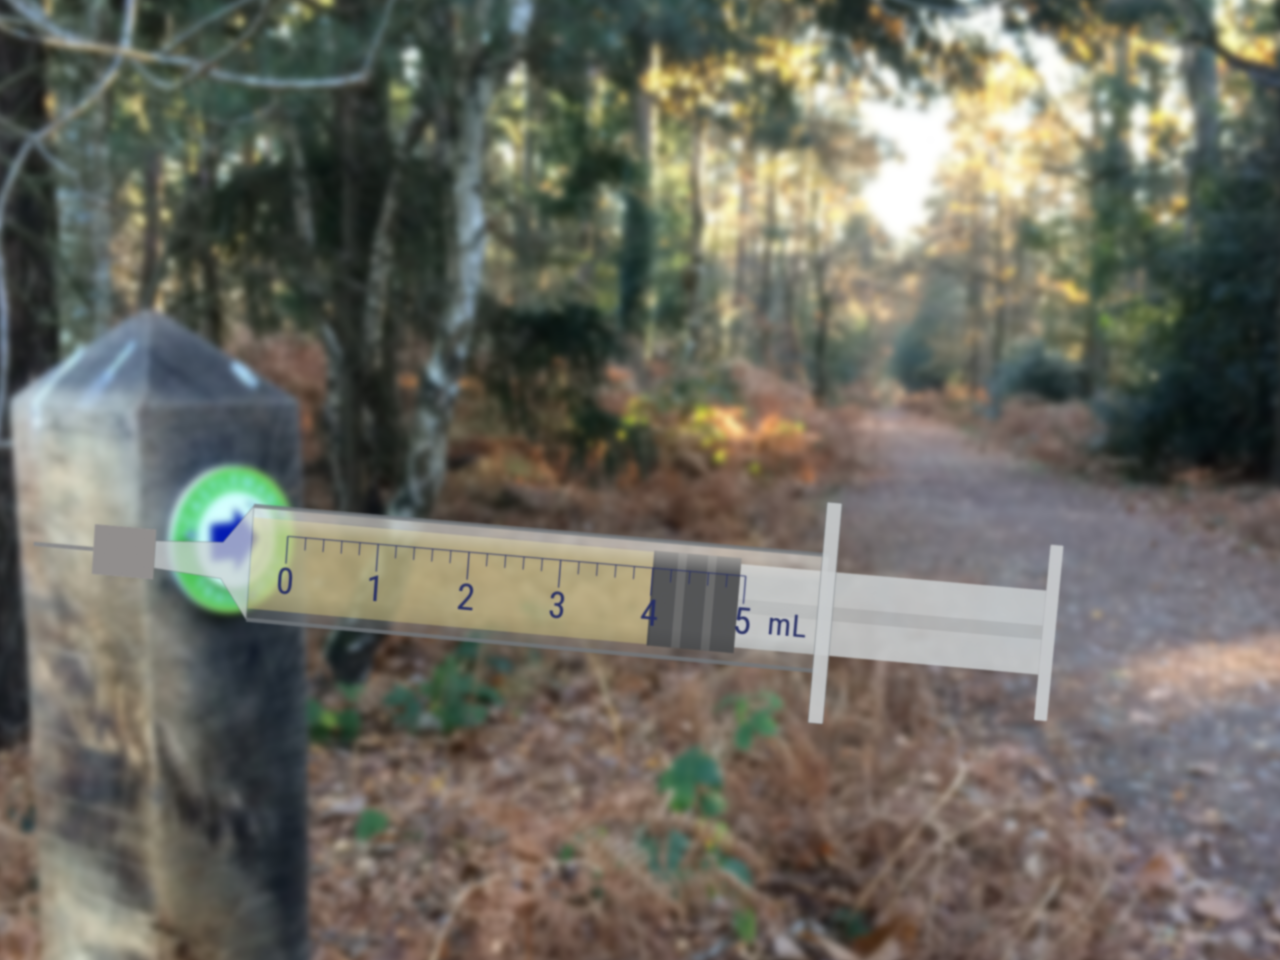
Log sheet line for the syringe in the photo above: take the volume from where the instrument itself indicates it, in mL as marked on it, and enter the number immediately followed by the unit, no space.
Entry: 4mL
